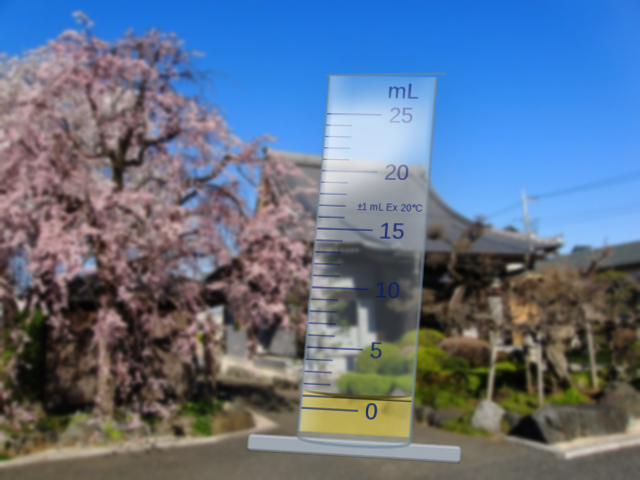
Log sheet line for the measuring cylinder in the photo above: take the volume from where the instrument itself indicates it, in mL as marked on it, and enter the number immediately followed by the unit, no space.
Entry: 1mL
